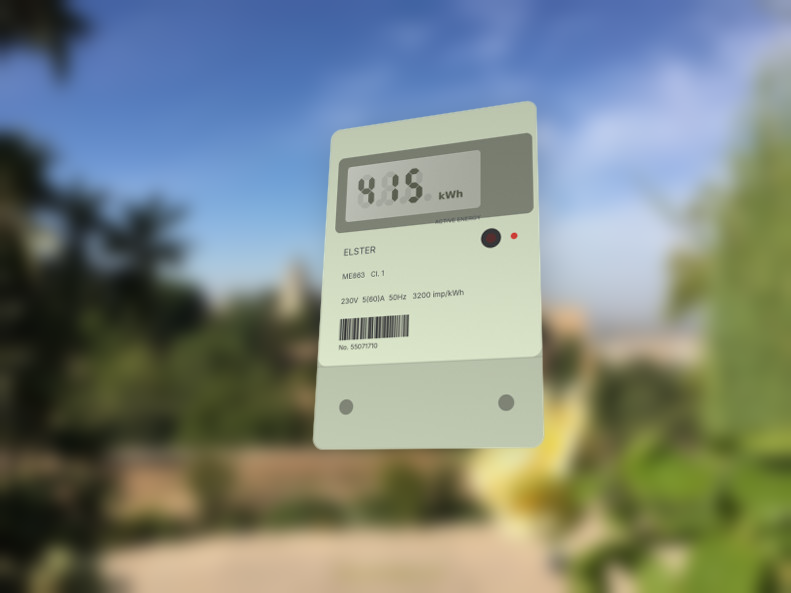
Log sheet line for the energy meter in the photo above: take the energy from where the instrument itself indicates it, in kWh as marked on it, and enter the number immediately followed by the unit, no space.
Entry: 415kWh
